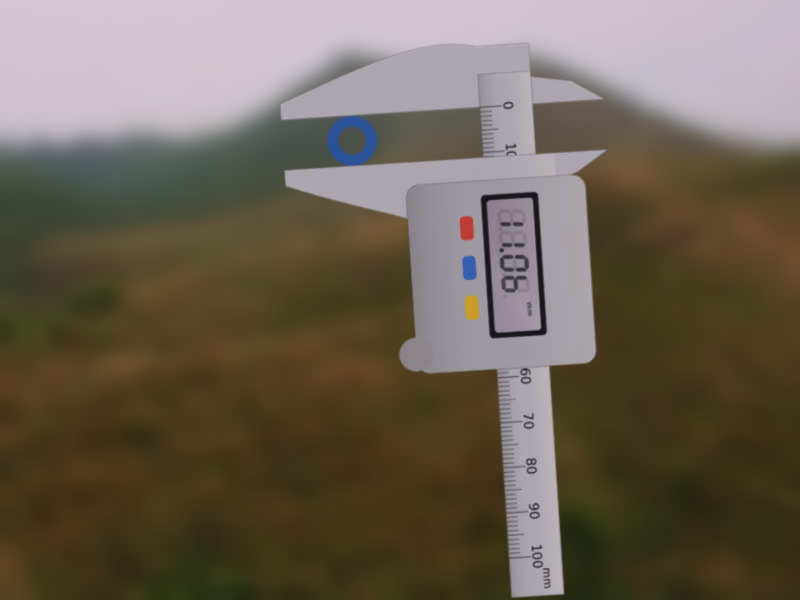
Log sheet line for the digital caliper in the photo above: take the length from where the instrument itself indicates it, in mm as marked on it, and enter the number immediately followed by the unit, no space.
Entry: 11.06mm
